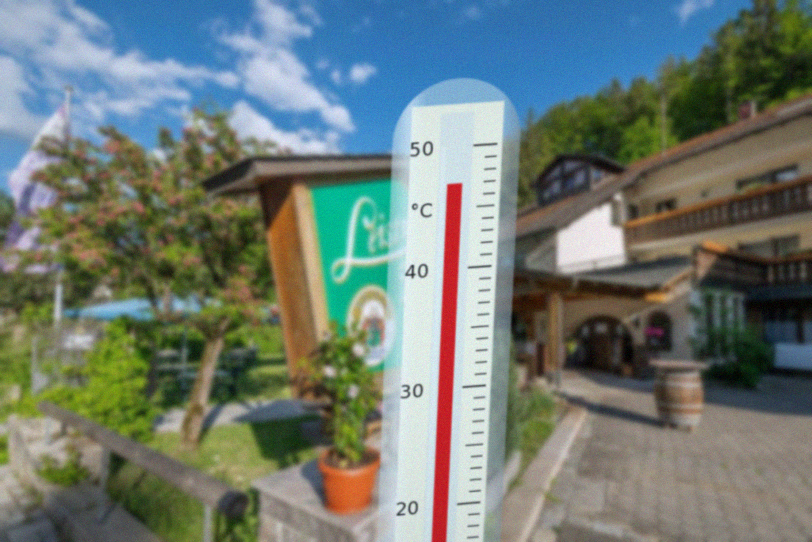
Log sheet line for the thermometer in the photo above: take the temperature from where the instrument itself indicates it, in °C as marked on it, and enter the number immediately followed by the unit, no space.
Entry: 47°C
